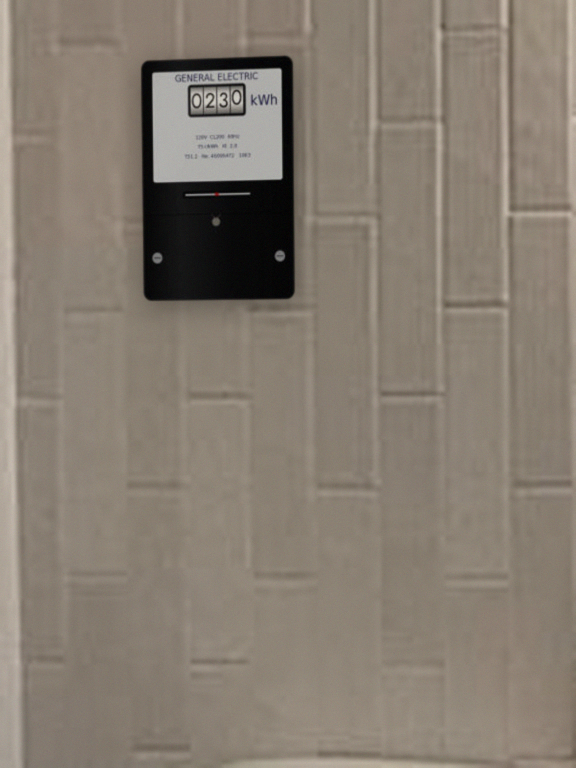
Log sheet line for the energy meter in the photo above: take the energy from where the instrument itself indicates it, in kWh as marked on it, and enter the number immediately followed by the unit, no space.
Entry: 230kWh
